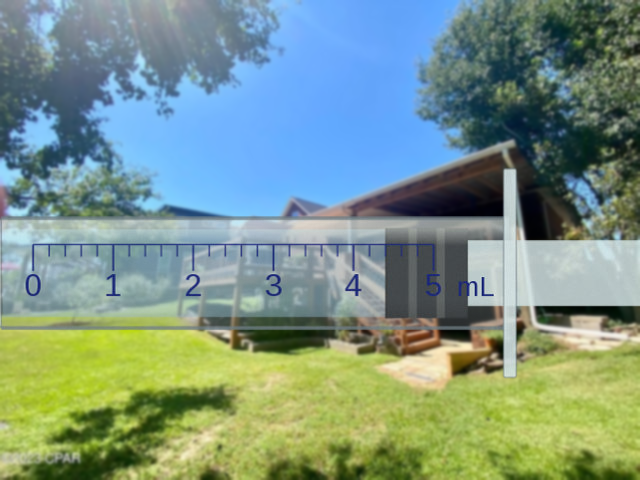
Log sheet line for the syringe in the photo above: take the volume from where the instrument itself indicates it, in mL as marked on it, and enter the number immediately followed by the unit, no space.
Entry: 4.4mL
